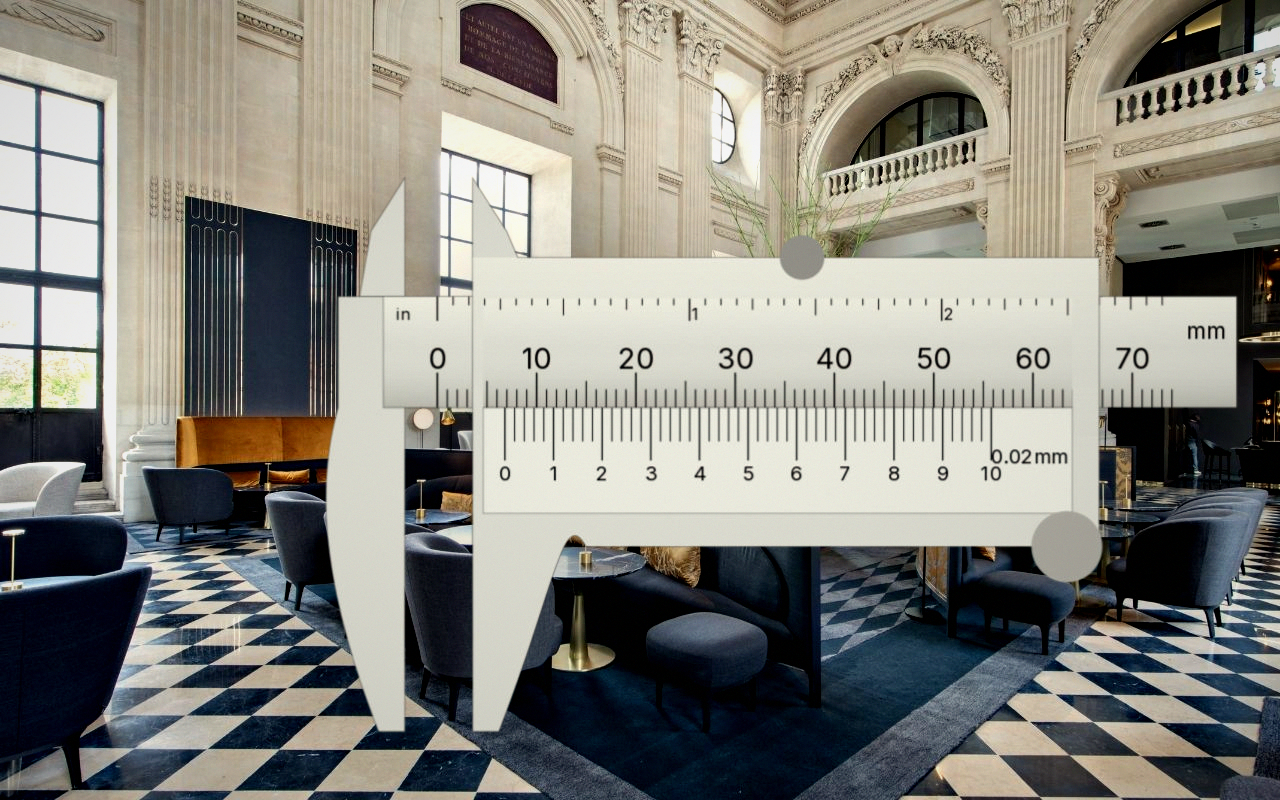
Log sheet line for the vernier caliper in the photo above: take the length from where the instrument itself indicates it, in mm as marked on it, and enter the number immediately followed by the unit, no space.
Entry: 6.8mm
